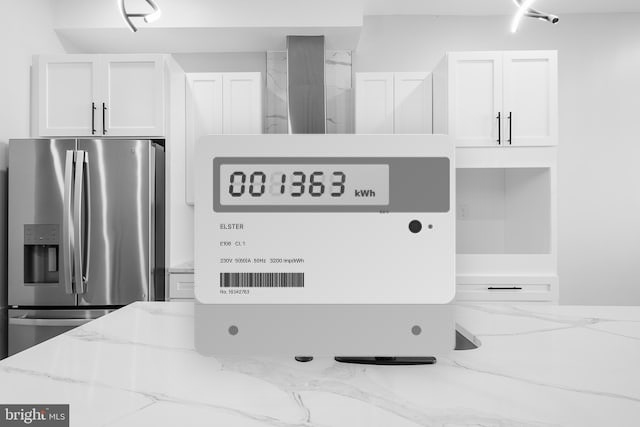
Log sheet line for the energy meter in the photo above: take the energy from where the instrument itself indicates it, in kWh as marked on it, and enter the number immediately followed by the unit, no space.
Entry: 1363kWh
